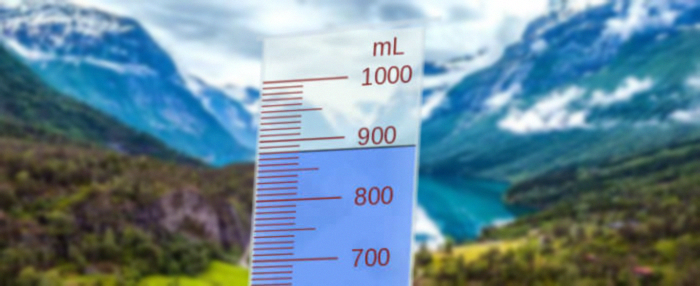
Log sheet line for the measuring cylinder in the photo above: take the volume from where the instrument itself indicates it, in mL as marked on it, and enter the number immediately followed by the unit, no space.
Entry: 880mL
